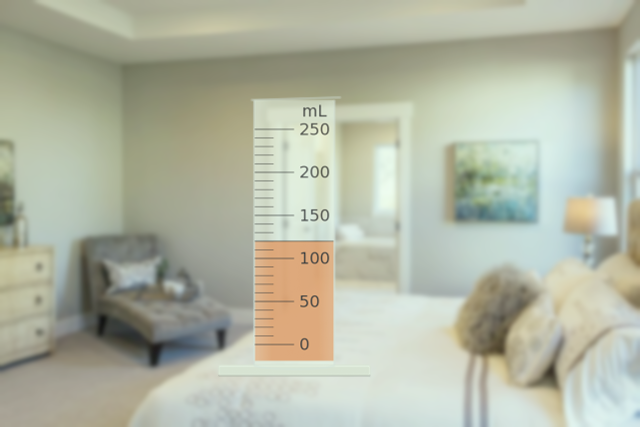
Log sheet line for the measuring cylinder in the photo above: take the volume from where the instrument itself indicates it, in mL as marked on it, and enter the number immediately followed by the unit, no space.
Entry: 120mL
